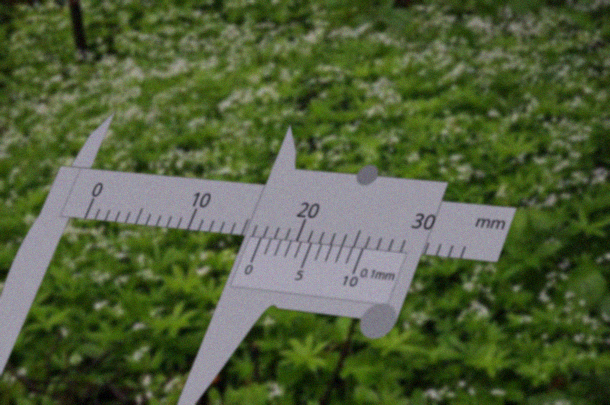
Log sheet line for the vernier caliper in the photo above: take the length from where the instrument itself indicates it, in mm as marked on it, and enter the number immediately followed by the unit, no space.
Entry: 16.8mm
